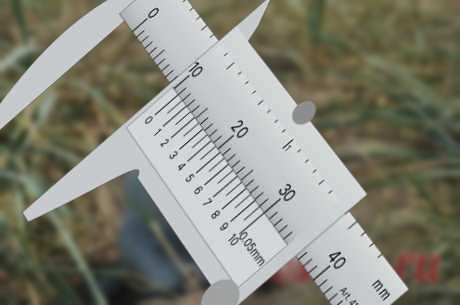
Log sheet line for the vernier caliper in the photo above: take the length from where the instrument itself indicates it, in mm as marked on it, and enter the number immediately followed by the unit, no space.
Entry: 11.0mm
